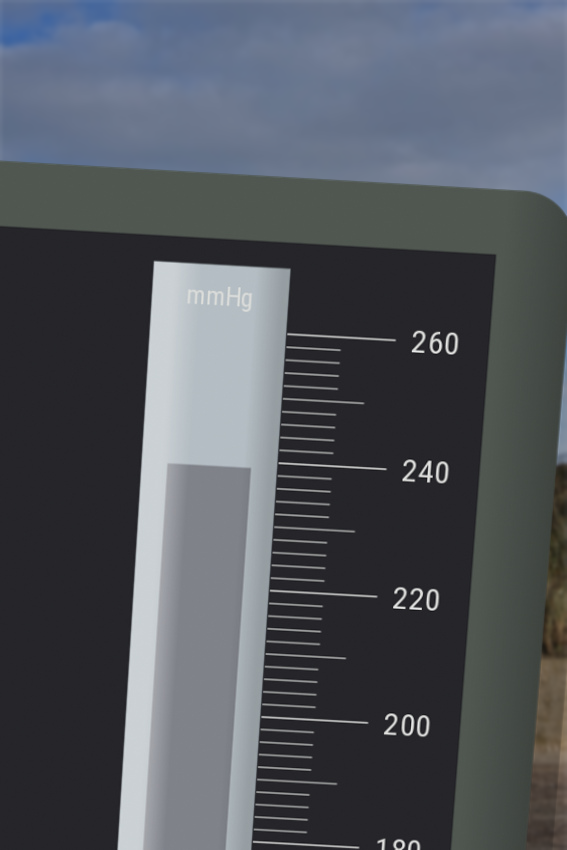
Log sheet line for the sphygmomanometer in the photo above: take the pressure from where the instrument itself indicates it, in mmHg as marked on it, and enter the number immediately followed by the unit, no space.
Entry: 239mmHg
